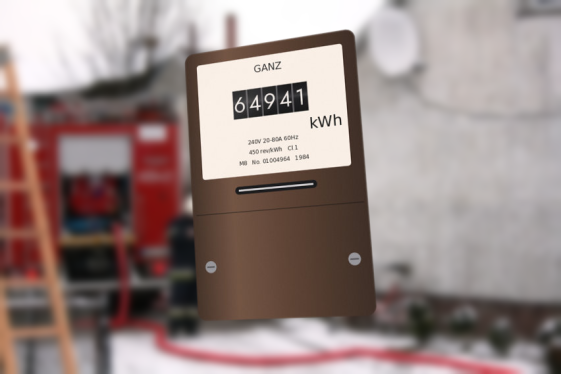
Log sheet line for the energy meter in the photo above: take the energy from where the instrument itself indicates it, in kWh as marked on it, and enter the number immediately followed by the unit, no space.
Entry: 64941kWh
